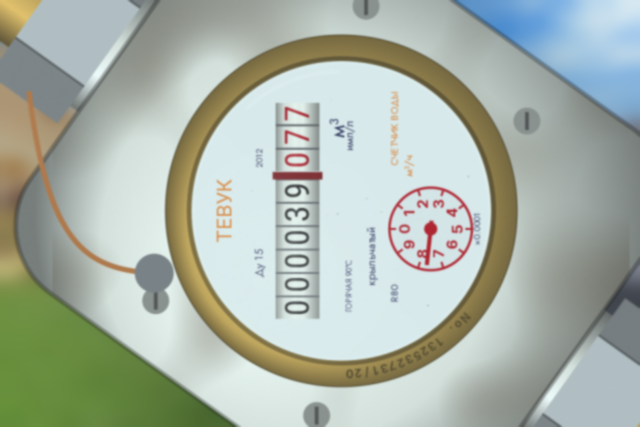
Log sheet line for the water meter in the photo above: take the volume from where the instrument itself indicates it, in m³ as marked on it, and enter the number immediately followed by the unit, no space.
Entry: 39.0777m³
